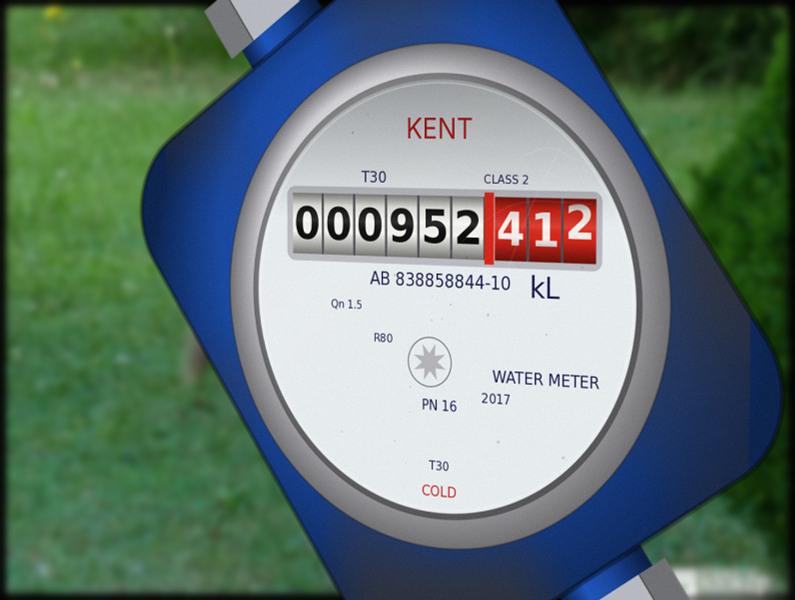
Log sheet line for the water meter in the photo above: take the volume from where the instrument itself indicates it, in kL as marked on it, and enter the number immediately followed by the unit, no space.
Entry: 952.412kL
